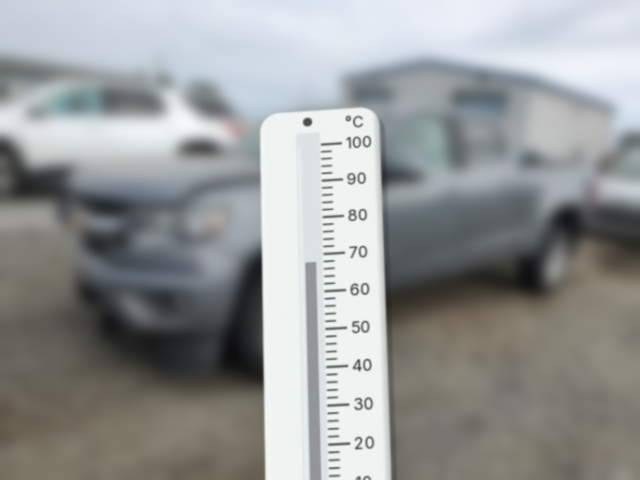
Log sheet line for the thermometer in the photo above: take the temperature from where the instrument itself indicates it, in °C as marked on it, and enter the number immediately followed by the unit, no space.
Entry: 68°C
